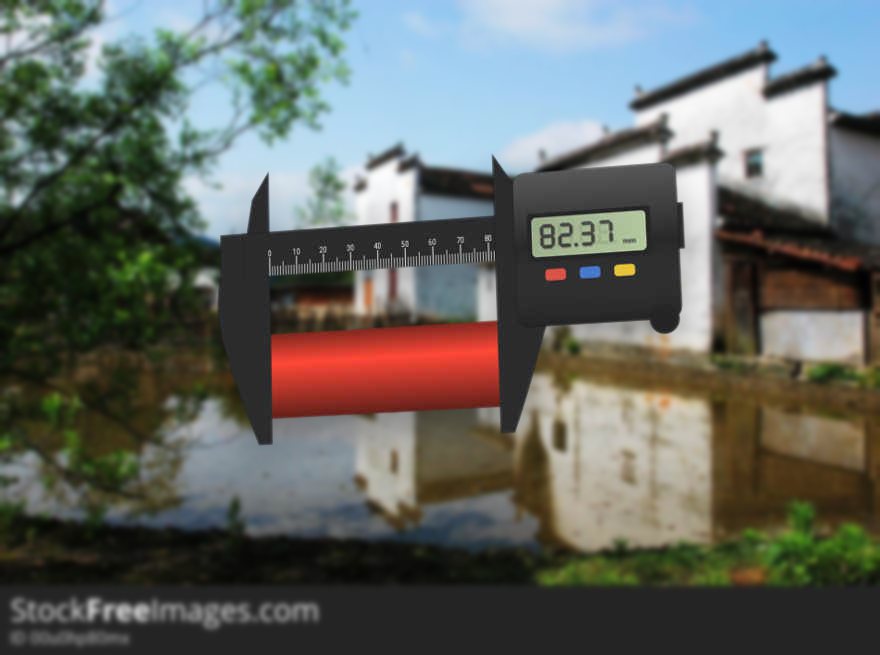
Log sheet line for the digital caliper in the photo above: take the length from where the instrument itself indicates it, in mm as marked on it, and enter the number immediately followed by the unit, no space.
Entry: 82.37mm
